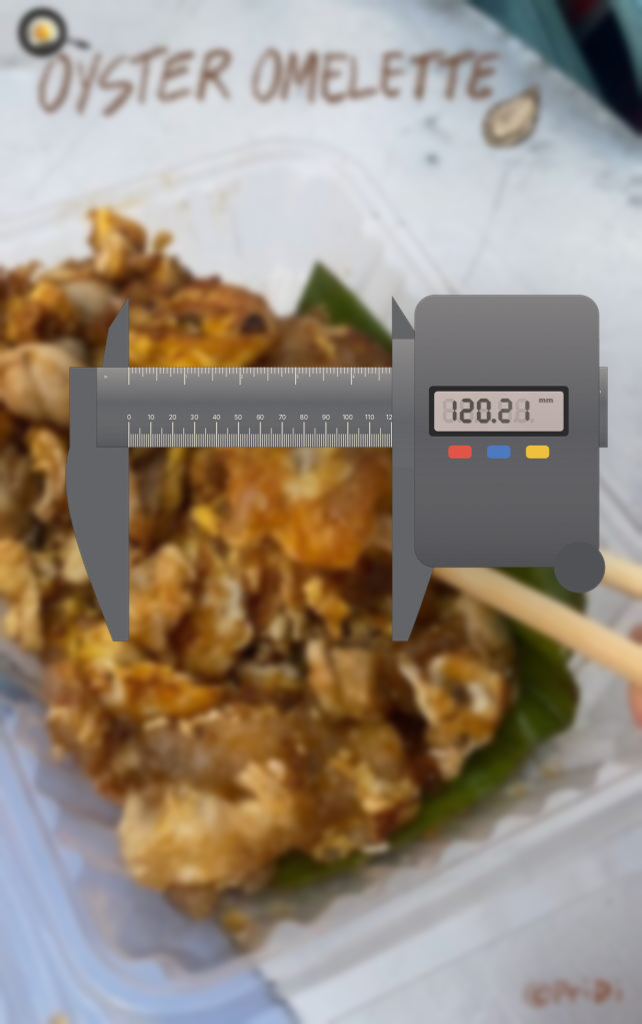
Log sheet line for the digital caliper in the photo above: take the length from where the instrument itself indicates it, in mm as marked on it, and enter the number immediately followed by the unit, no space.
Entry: 120.21mm
